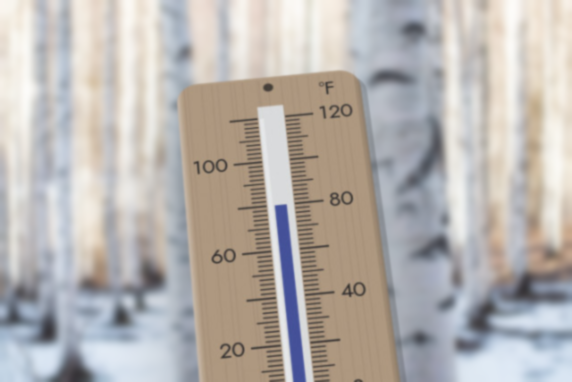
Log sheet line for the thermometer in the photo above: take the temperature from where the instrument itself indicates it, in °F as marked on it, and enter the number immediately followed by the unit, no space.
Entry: 80°F
